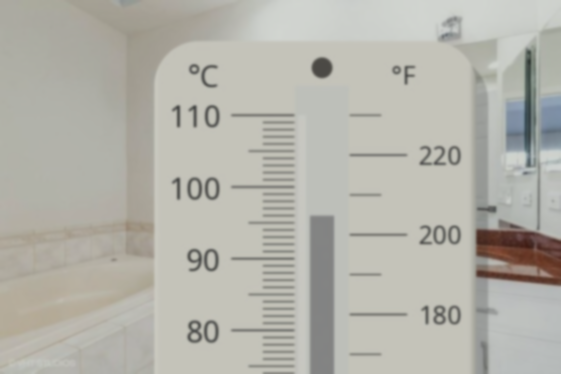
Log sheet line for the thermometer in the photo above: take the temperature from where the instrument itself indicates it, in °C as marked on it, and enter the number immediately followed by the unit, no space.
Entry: 96°C
